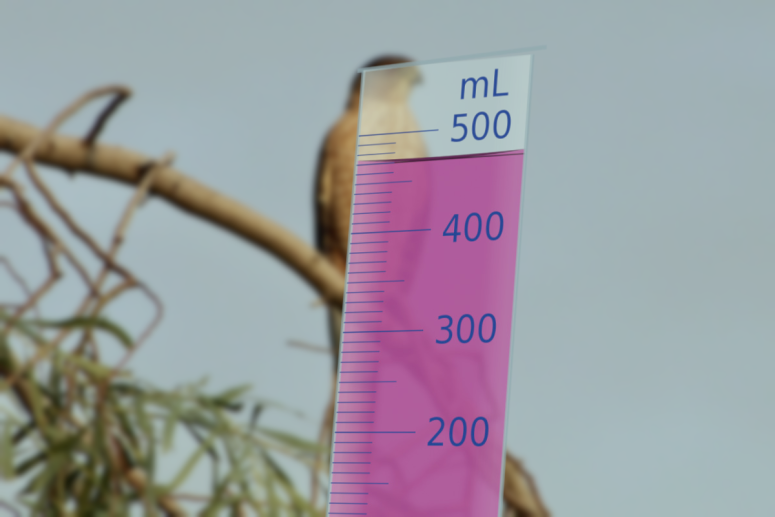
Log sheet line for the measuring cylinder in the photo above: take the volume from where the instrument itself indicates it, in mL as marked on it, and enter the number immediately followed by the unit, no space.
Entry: 470mL
